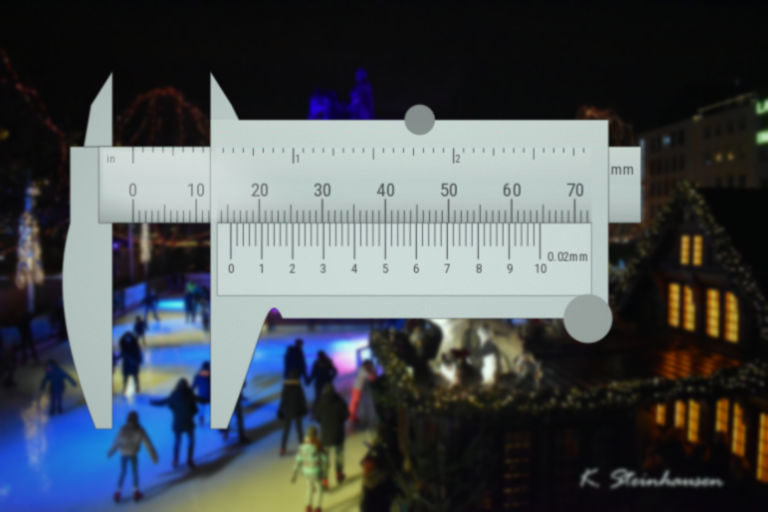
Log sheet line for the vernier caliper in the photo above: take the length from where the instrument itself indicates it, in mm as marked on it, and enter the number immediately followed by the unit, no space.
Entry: 15.5mm
